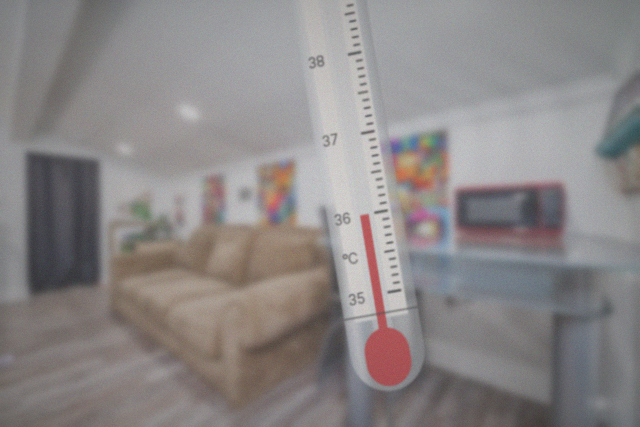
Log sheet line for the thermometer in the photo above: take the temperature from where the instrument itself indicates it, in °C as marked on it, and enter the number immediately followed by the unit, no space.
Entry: 36°C
